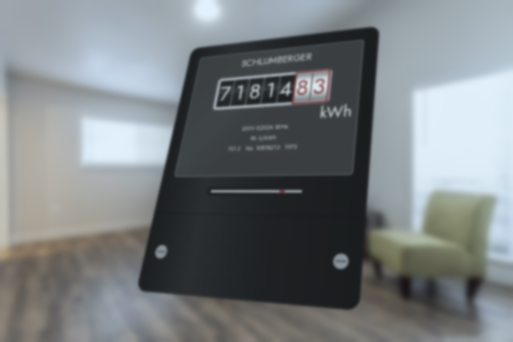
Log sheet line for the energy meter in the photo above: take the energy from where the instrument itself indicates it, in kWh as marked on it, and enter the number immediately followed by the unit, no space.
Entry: 71814.83kWh
